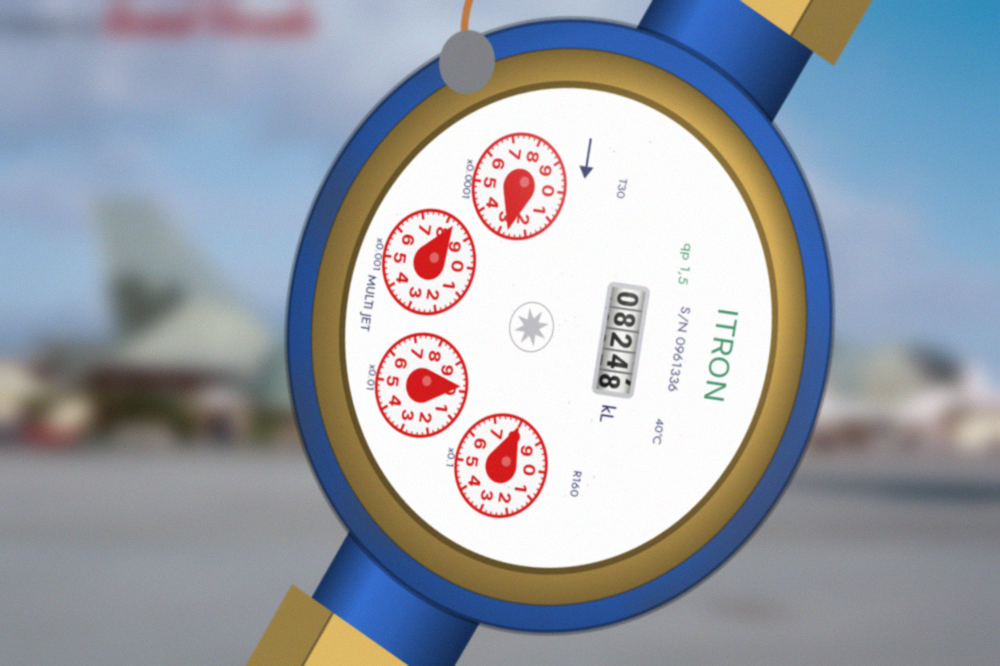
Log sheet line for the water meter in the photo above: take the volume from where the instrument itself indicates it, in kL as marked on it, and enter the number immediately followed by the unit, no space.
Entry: 8247.7982kL
